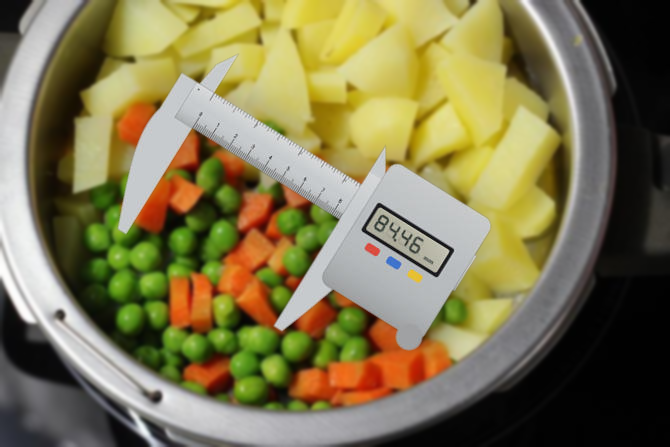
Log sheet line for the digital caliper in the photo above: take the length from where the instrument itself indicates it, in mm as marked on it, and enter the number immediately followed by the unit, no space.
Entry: 84.46mm
